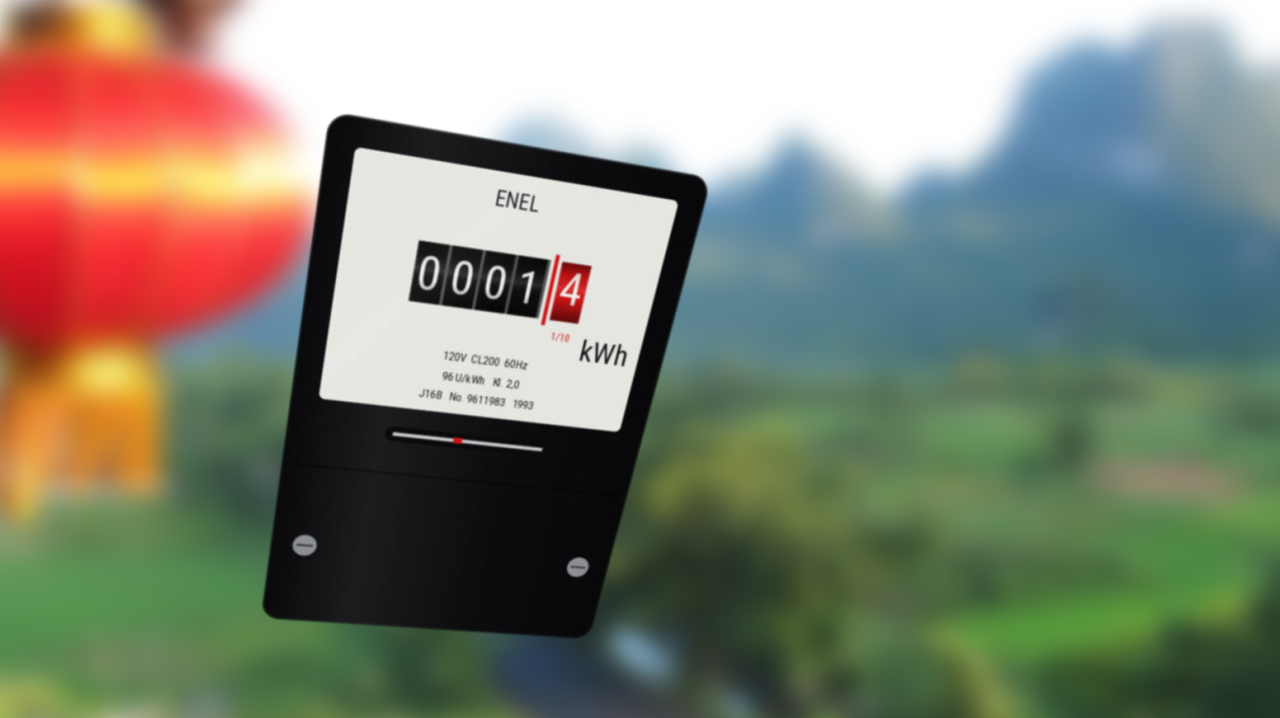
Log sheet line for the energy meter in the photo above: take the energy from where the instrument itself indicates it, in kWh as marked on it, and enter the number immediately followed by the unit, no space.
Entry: 1.4kWh
